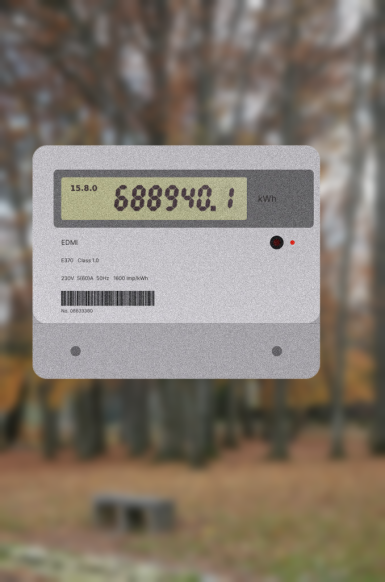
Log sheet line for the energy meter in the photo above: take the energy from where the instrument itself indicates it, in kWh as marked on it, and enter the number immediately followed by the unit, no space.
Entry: 688940.1kWh
